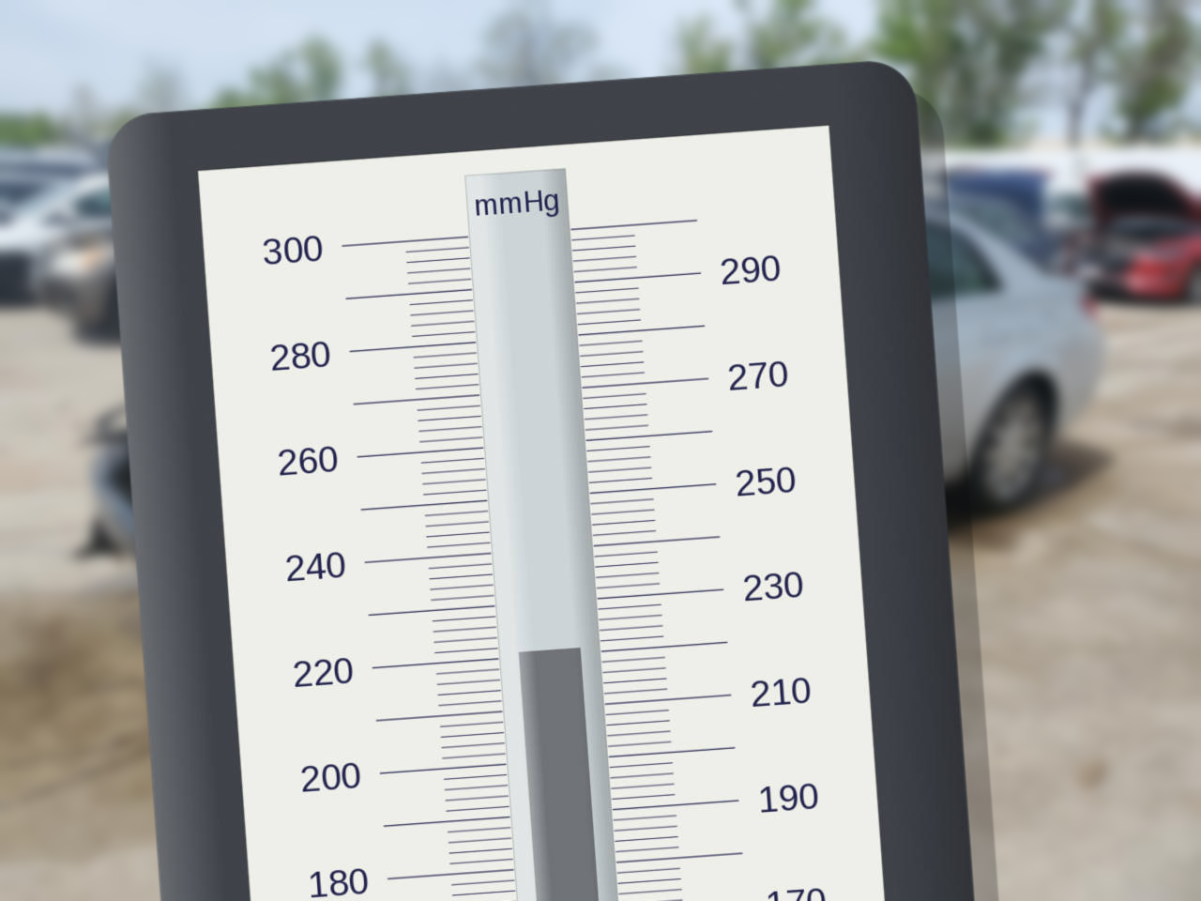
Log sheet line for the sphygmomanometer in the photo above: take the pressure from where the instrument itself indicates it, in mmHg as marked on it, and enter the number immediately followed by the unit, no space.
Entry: 221mmHg
